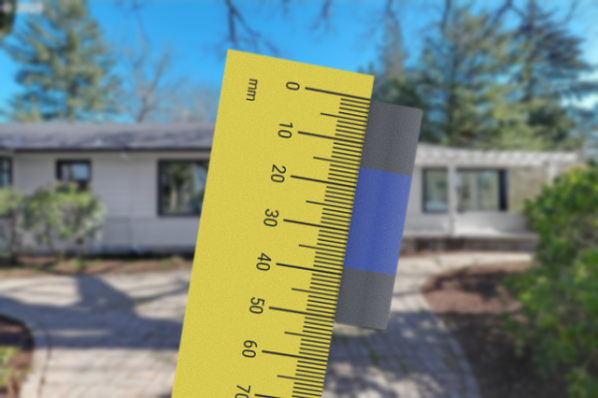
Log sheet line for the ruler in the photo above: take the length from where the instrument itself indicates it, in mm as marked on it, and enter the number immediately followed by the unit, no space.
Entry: 51mm
